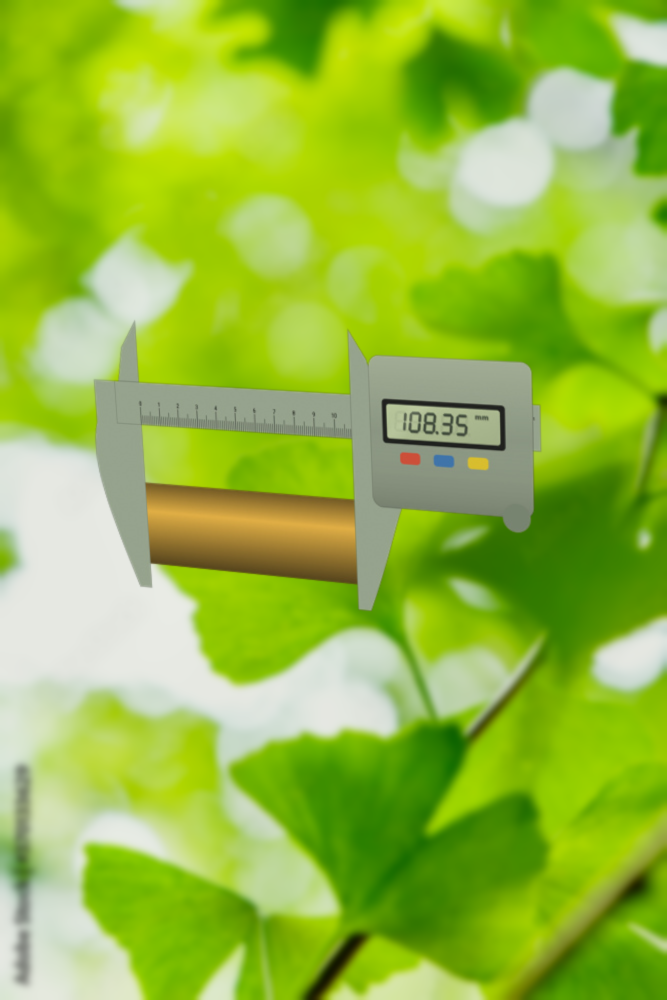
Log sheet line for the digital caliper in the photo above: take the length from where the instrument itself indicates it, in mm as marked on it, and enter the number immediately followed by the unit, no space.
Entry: 108.35mm
